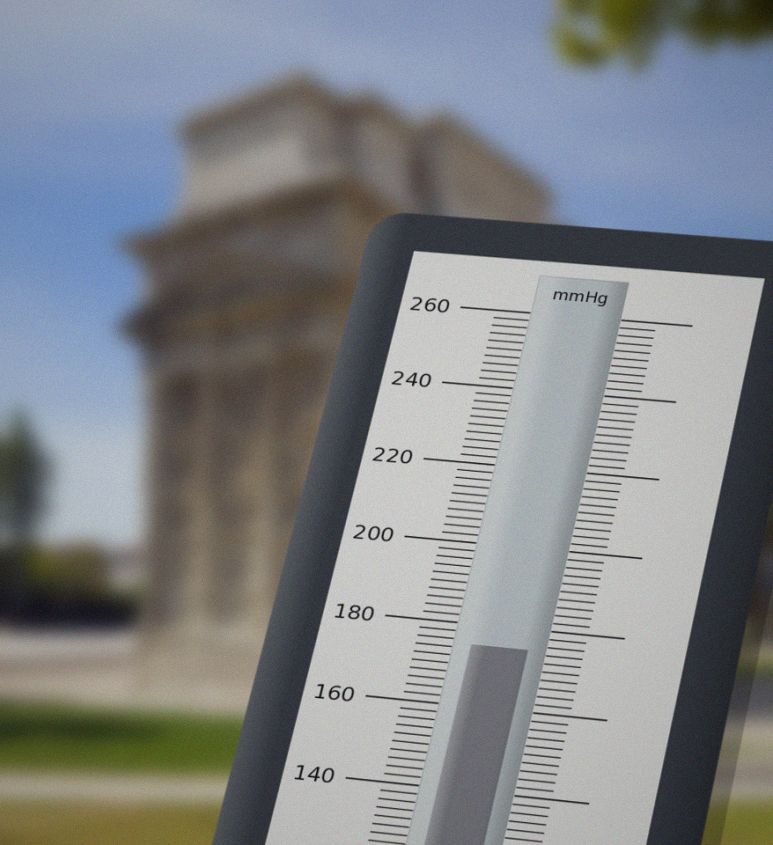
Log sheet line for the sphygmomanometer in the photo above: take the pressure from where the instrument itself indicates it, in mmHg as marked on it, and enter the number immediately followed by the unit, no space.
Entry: 175mmHg
